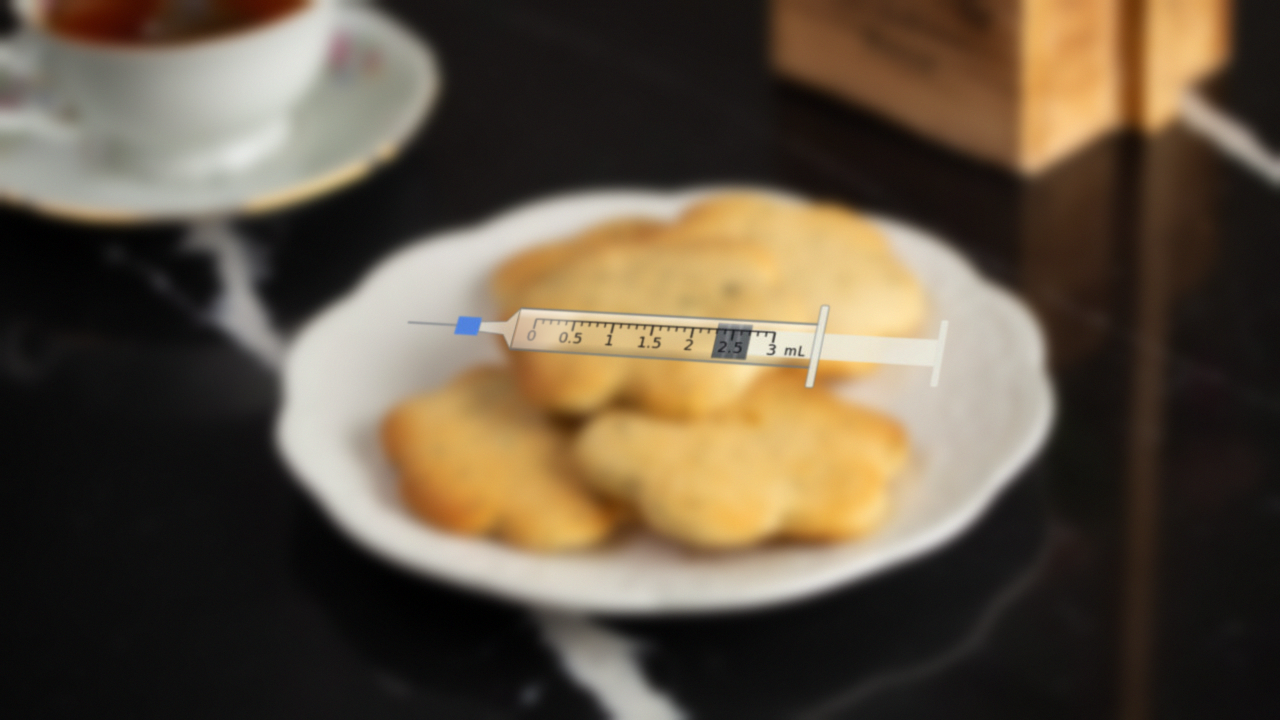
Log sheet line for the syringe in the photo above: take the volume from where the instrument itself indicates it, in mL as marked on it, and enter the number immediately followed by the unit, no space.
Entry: 2.3mL
